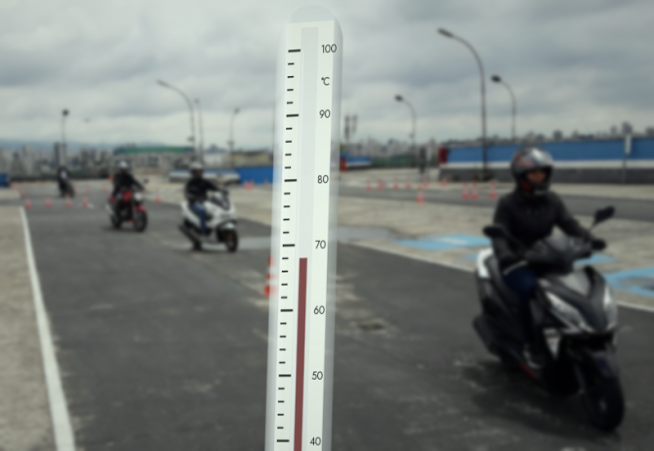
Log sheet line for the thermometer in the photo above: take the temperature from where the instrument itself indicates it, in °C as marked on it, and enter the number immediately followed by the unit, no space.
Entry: 68°C
